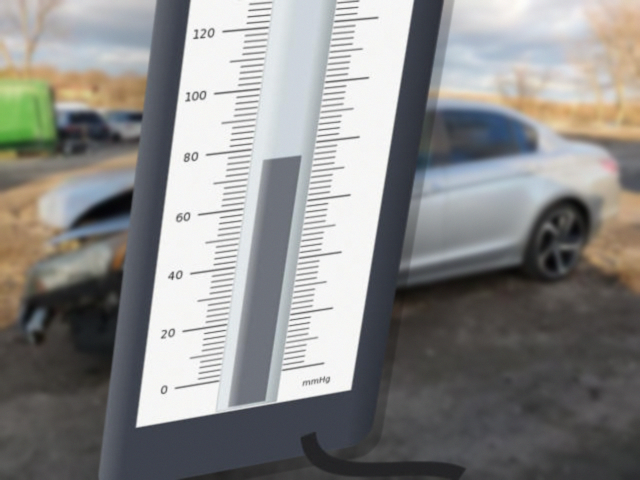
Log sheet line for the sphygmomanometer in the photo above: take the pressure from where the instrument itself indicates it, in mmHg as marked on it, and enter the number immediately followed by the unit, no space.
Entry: 76mmHg
